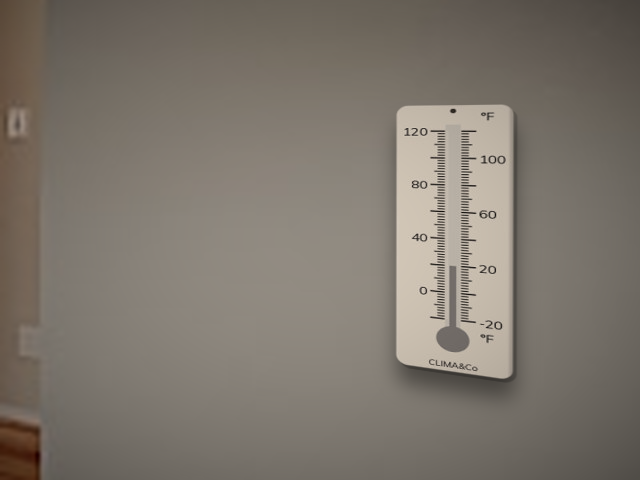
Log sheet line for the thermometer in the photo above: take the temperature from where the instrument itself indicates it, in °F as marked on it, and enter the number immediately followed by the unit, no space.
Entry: 20°F
